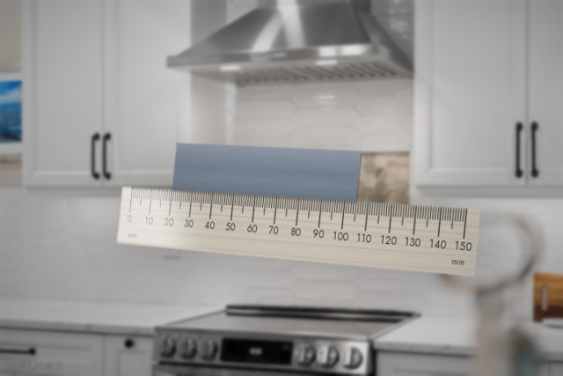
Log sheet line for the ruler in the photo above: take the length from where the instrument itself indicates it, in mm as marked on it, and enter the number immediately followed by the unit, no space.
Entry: 85mm
